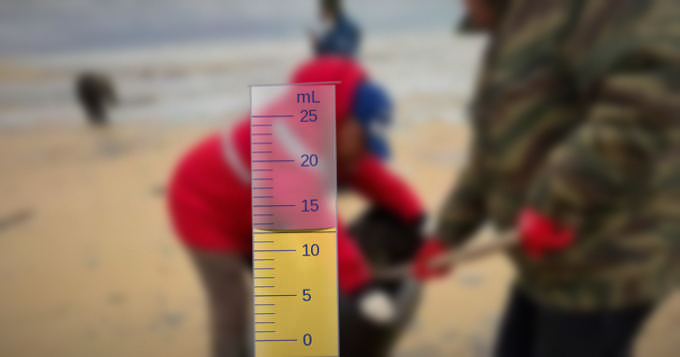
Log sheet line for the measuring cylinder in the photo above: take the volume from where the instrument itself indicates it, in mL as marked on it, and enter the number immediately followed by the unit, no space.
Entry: 12mL
